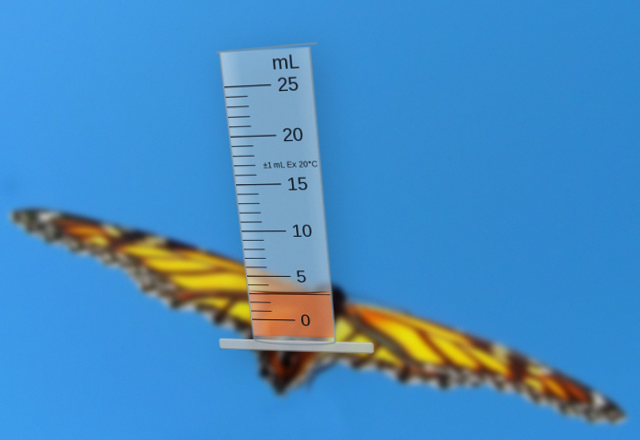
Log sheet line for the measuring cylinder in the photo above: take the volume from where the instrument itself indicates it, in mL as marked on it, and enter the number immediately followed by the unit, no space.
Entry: 3mL
